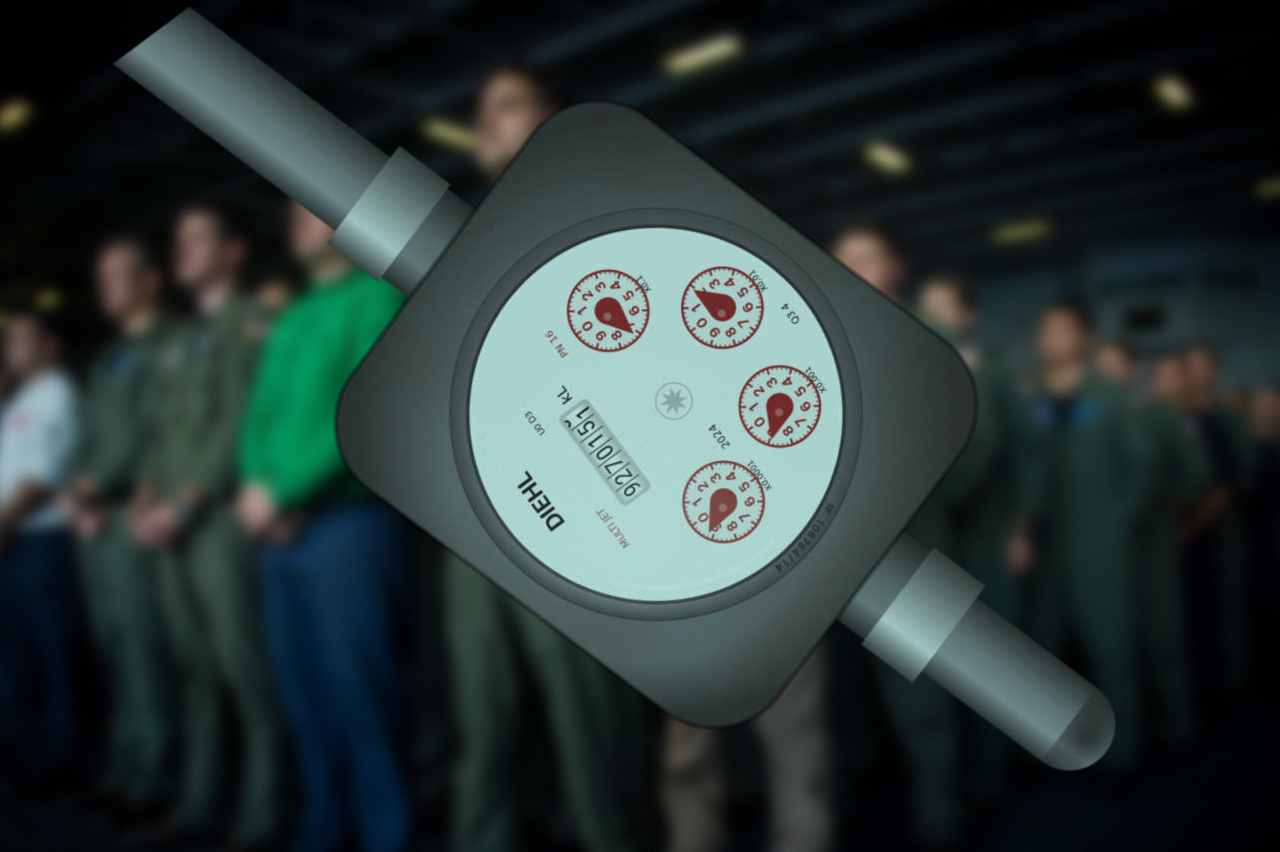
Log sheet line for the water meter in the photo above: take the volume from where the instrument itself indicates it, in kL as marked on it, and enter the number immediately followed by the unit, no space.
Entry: 9270150.7189kL
